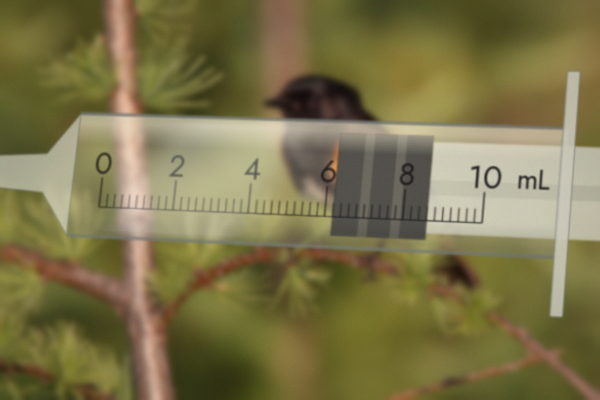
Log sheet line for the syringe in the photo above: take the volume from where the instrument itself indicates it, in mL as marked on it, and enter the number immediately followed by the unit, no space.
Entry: 6.2mL
